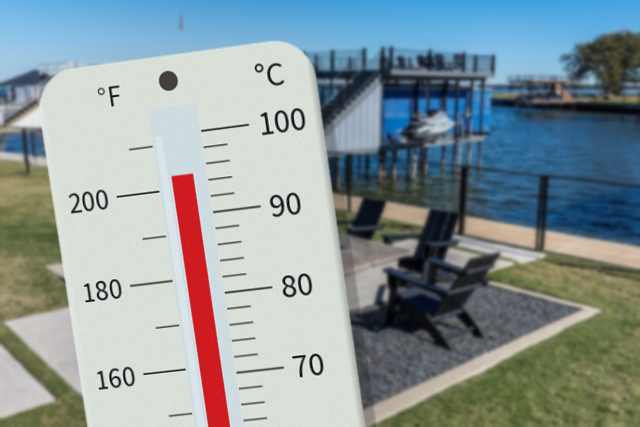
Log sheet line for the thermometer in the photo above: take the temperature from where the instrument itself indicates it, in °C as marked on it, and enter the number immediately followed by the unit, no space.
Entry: 95°C
